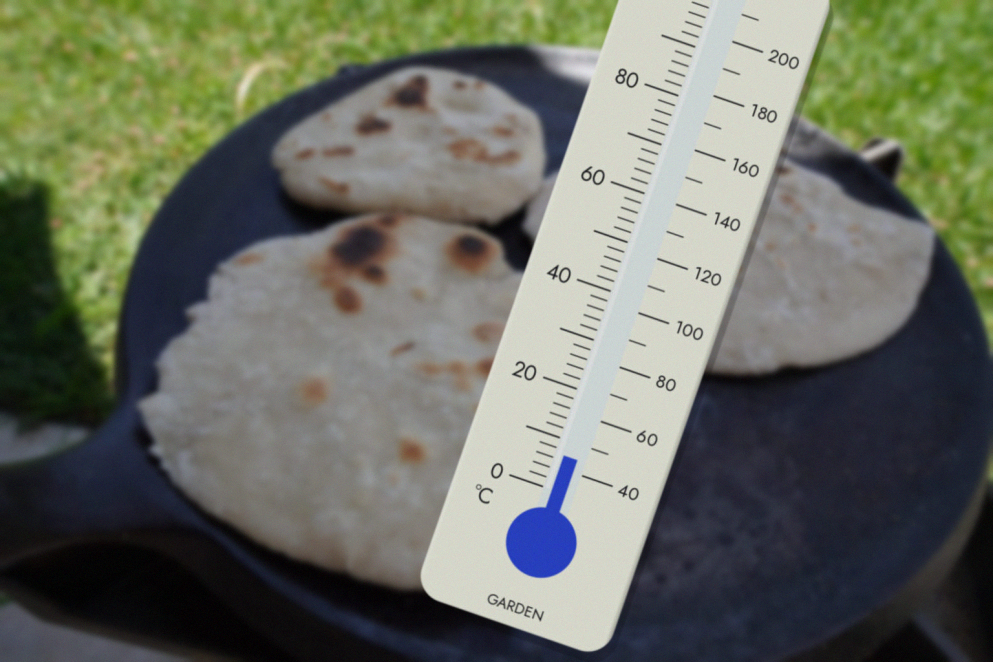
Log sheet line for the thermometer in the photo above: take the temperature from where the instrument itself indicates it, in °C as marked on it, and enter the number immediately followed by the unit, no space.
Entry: 7°C
